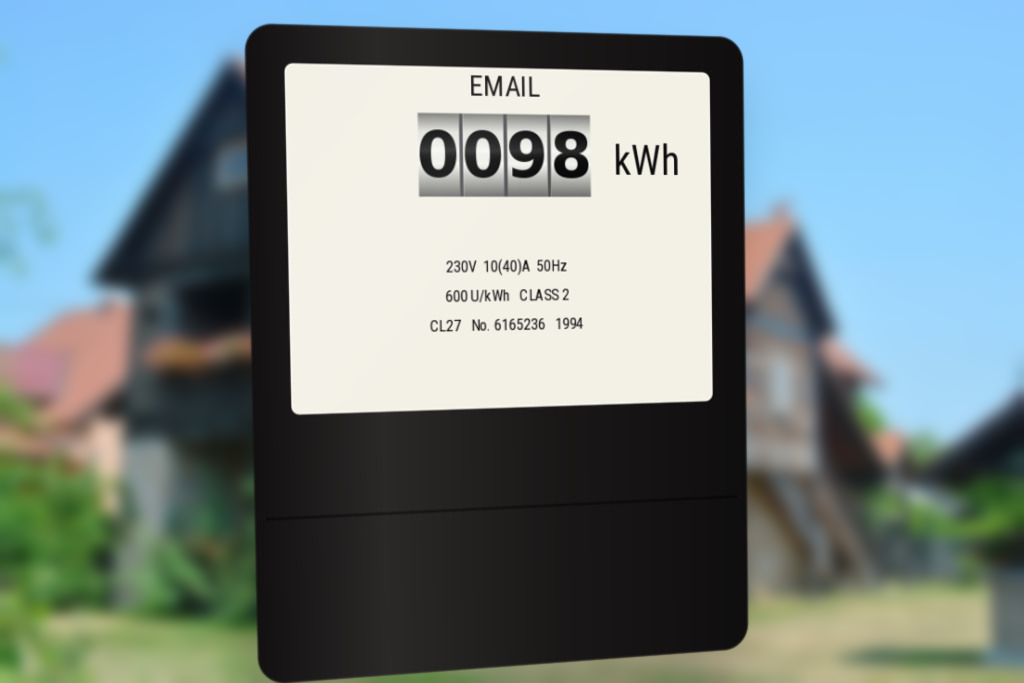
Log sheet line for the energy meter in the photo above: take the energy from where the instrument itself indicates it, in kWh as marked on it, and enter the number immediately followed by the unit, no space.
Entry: 98kWh
